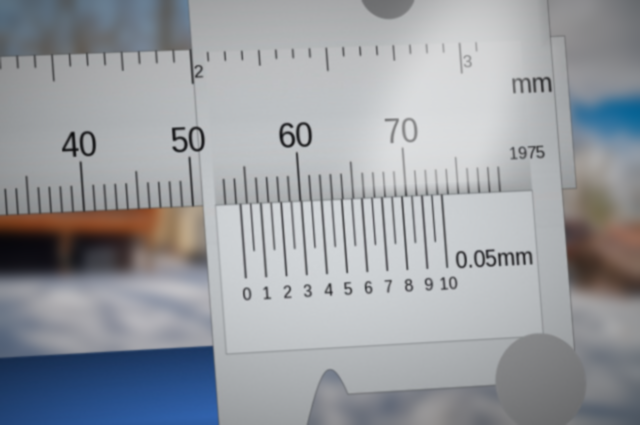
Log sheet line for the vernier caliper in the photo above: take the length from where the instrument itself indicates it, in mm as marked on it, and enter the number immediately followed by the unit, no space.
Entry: 54.4mm
